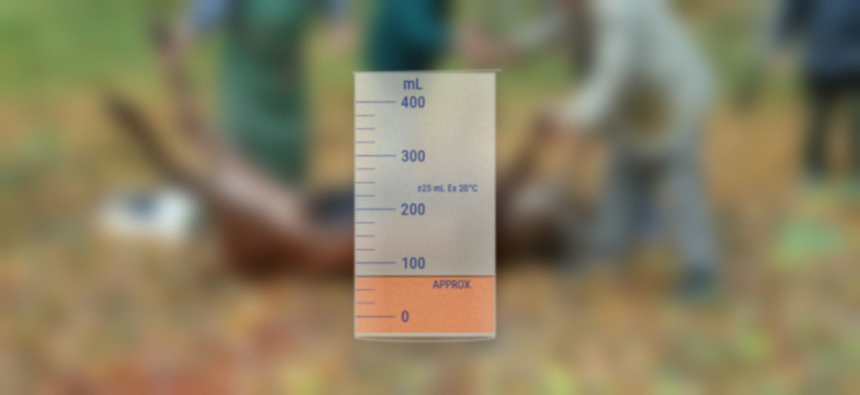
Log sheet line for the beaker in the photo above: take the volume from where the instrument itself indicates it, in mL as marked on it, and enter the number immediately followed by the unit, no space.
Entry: 75mL
